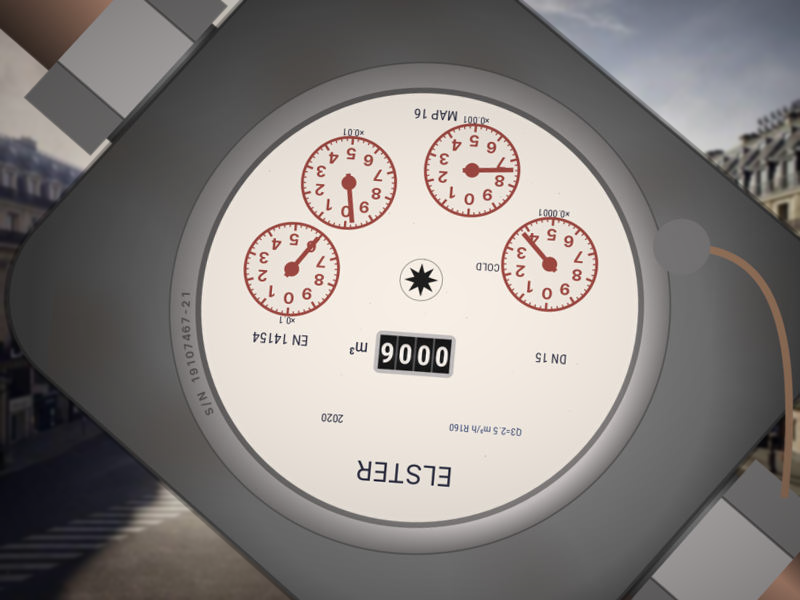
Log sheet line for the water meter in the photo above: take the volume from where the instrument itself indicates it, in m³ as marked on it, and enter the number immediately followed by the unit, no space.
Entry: 6.5973m³
